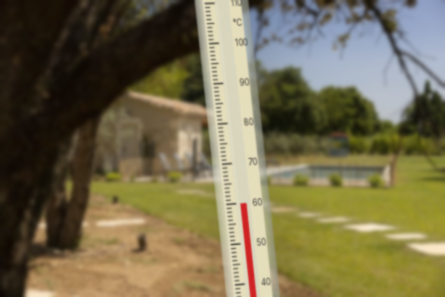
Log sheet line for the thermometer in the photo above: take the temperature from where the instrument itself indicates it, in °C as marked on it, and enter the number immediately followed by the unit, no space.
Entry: 60°C
